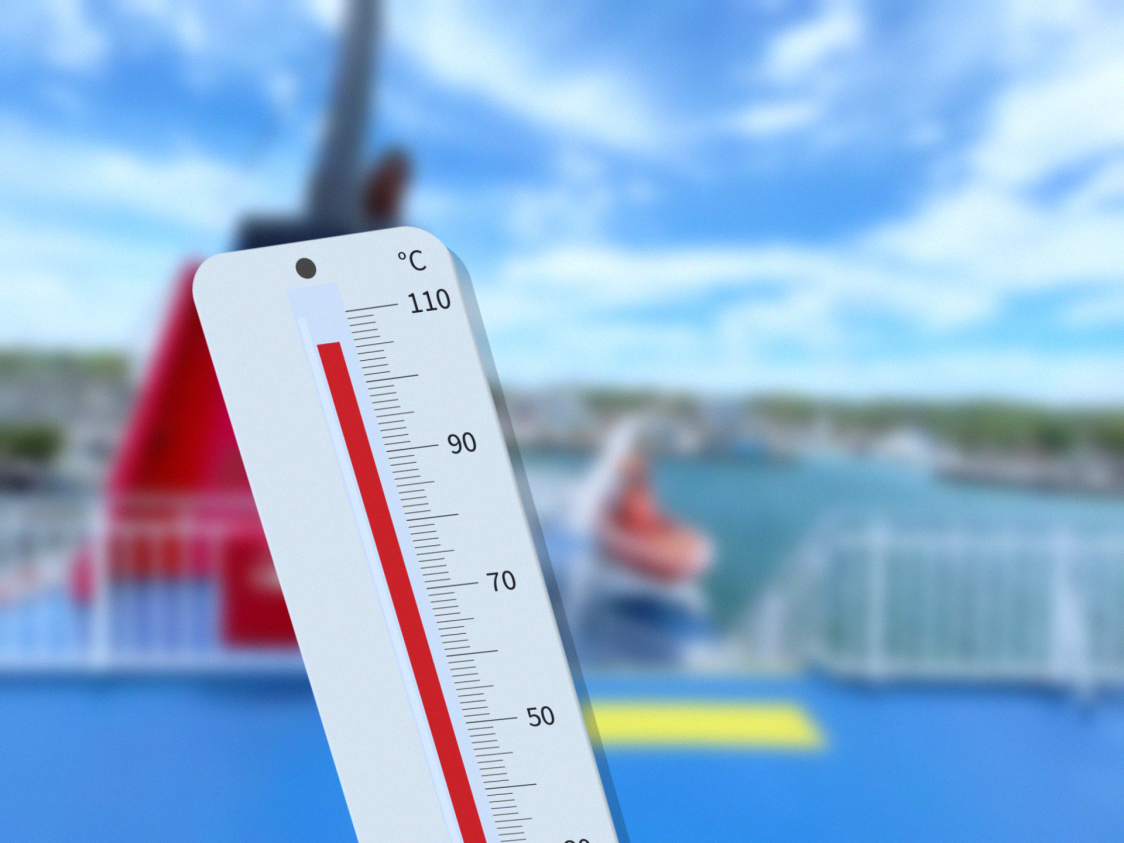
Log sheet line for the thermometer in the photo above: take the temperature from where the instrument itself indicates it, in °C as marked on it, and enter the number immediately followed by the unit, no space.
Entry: 106°C
